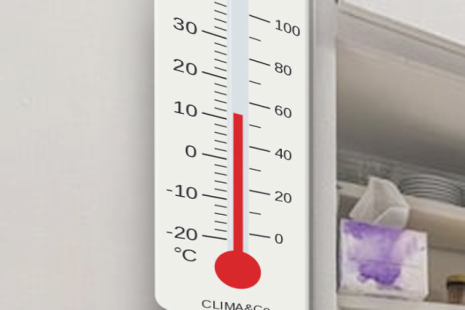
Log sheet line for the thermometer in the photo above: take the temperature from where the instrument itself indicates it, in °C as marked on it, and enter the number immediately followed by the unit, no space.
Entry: 12°C
